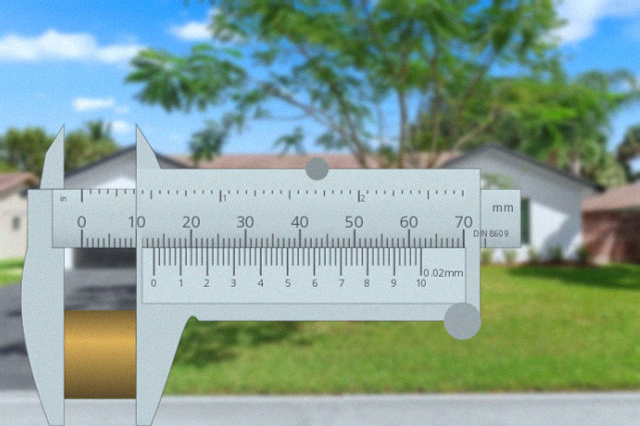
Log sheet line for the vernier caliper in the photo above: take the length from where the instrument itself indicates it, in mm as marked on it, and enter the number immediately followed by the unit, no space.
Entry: 13.2mm
